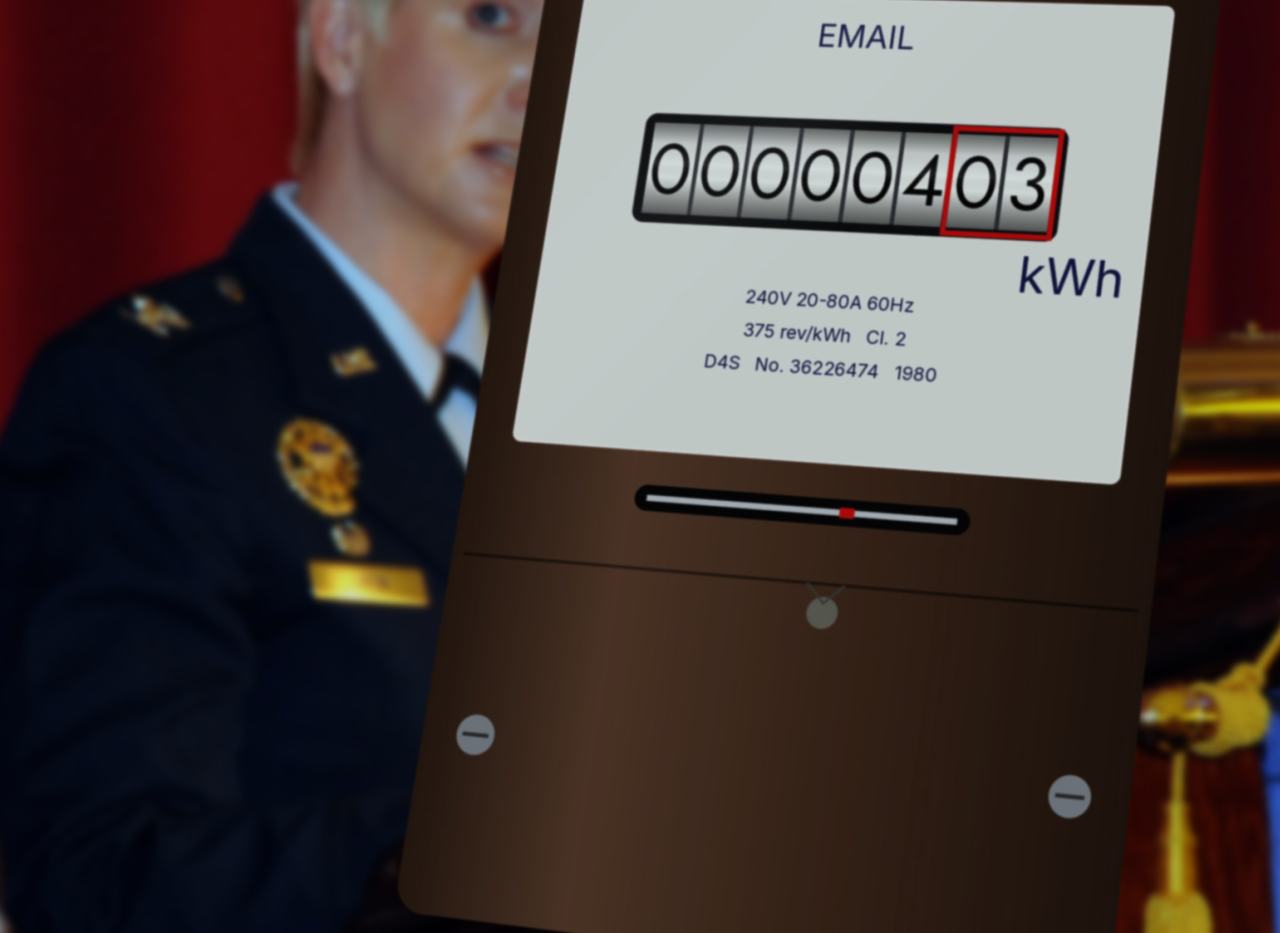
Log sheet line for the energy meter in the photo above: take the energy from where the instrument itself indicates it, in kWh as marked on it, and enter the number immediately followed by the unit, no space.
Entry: 4.03kWh
